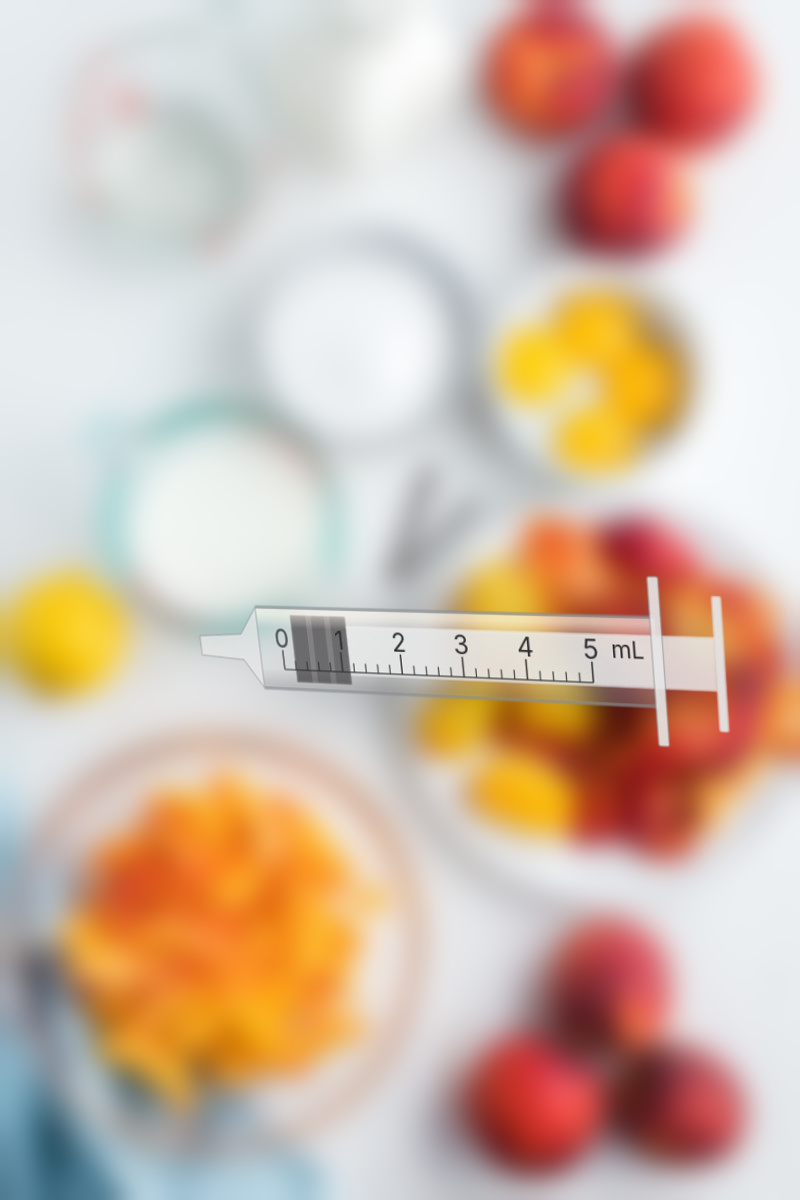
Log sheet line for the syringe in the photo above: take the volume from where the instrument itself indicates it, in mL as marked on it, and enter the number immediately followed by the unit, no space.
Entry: 0.2mL
